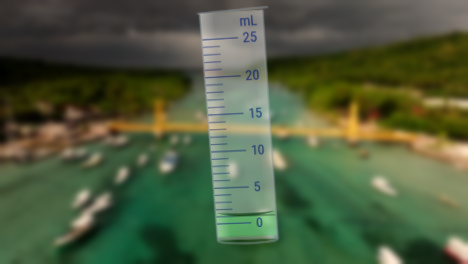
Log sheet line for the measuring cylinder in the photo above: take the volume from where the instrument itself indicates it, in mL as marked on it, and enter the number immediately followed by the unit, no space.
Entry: 1mL
